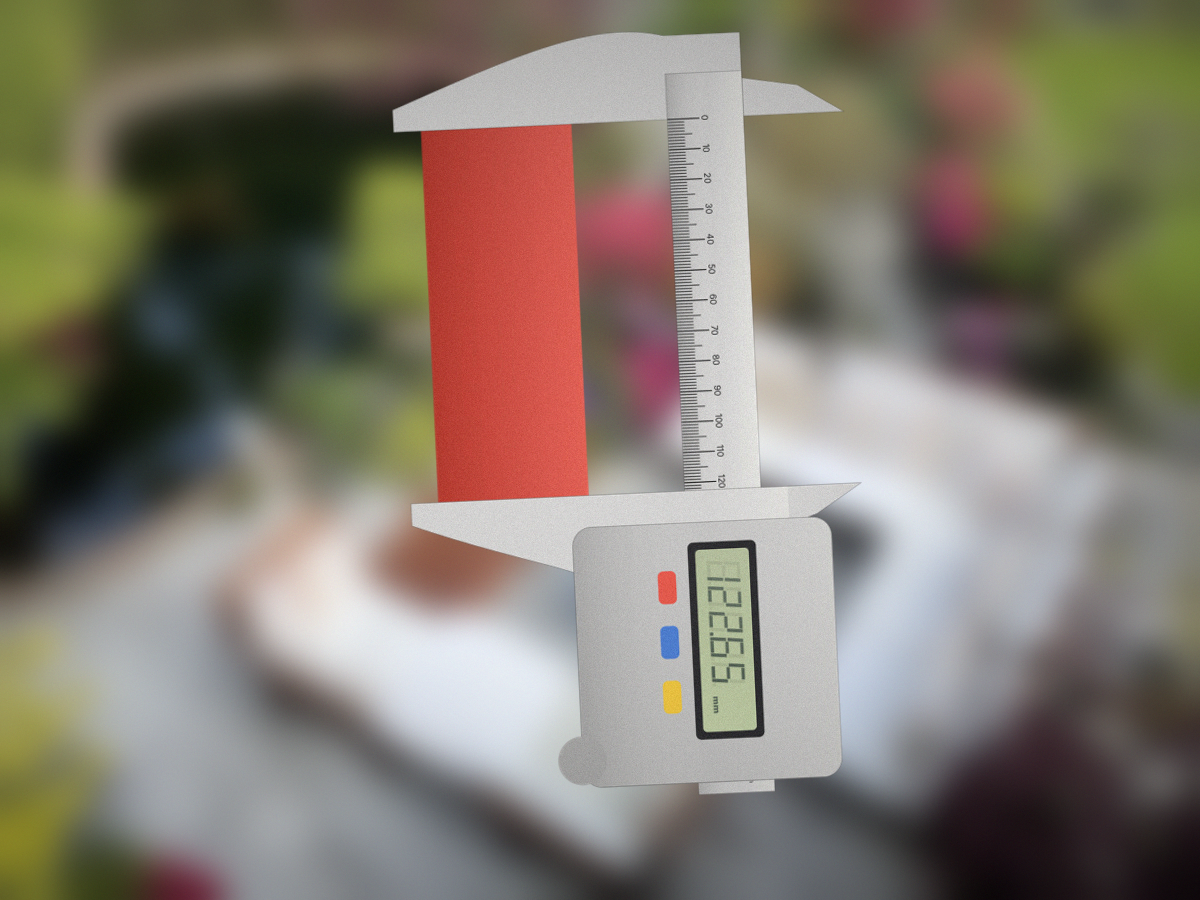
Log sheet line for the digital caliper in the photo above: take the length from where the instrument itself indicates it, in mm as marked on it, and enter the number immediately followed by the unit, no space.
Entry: 122.65mm
